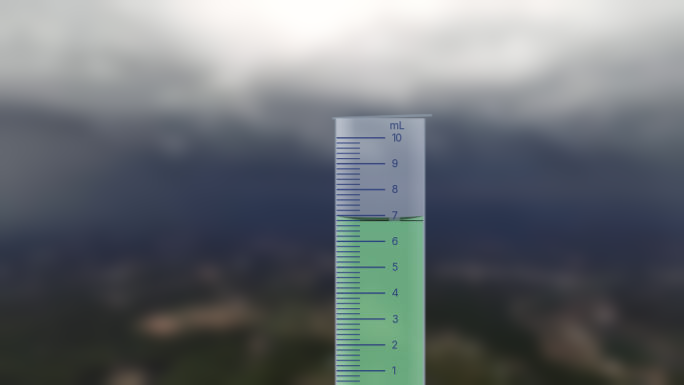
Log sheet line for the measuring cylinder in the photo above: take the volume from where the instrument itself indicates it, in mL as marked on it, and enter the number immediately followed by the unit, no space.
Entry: 6.8mL
